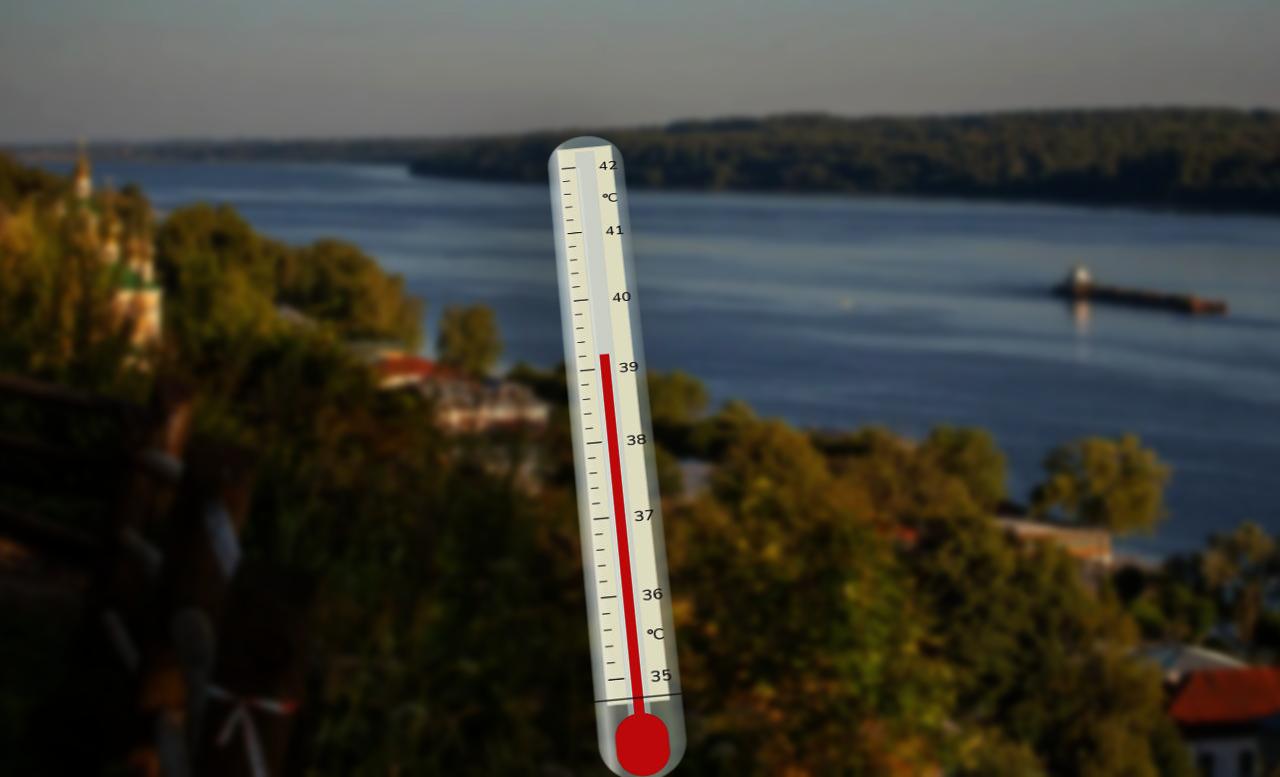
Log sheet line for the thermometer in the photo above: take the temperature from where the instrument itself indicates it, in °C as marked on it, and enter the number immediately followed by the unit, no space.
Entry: 39.2°C
